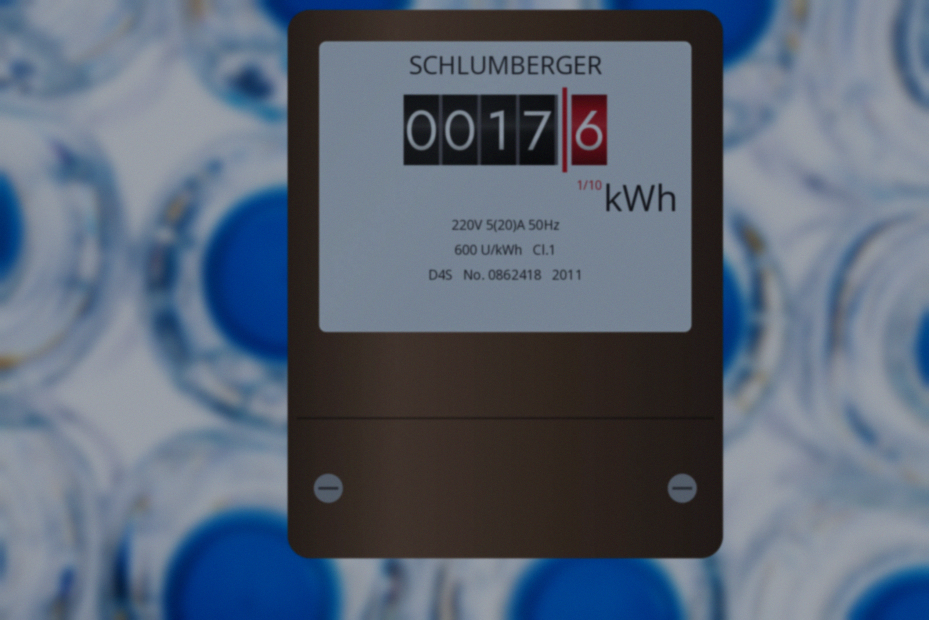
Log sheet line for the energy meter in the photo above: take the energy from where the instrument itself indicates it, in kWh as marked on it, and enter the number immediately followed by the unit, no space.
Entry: 17.6kWh
